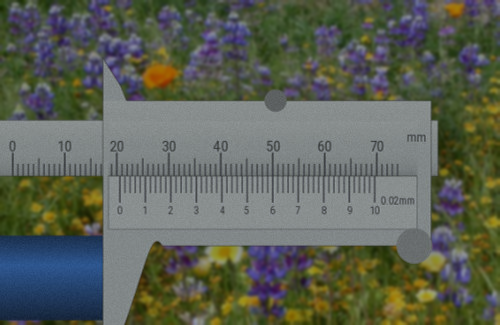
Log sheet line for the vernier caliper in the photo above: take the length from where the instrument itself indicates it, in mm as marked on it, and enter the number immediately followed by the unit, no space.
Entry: 20.6mm
